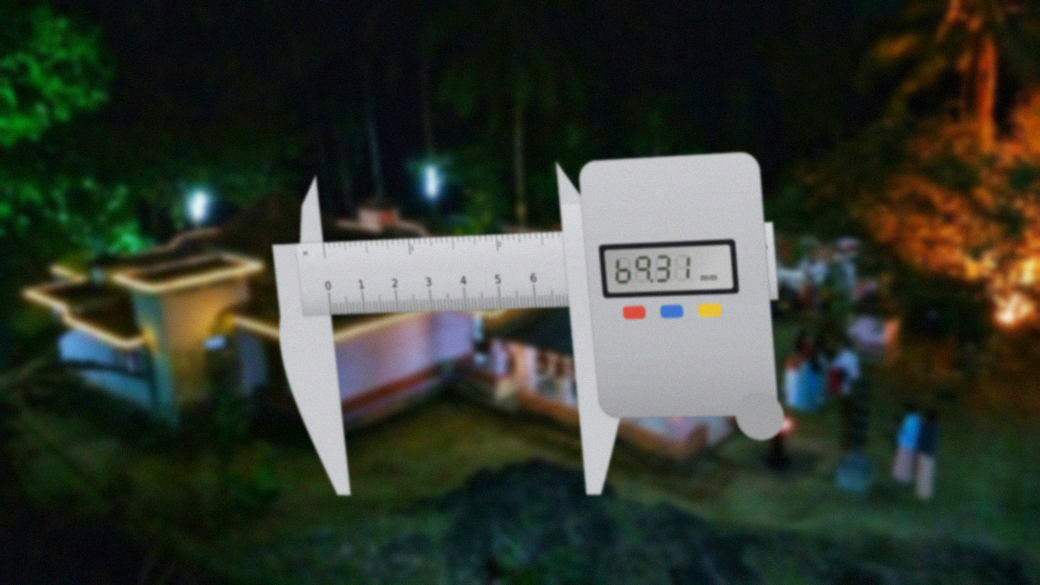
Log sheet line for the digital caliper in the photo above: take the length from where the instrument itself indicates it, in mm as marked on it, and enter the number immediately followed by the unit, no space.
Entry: 69.31mm
